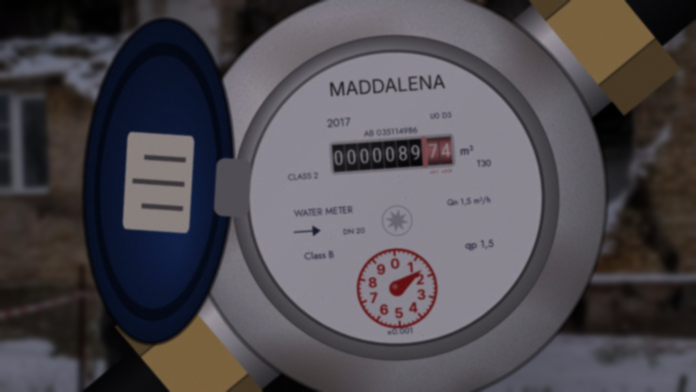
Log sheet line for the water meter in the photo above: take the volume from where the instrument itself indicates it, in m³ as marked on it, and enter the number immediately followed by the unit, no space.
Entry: 89.741m³
